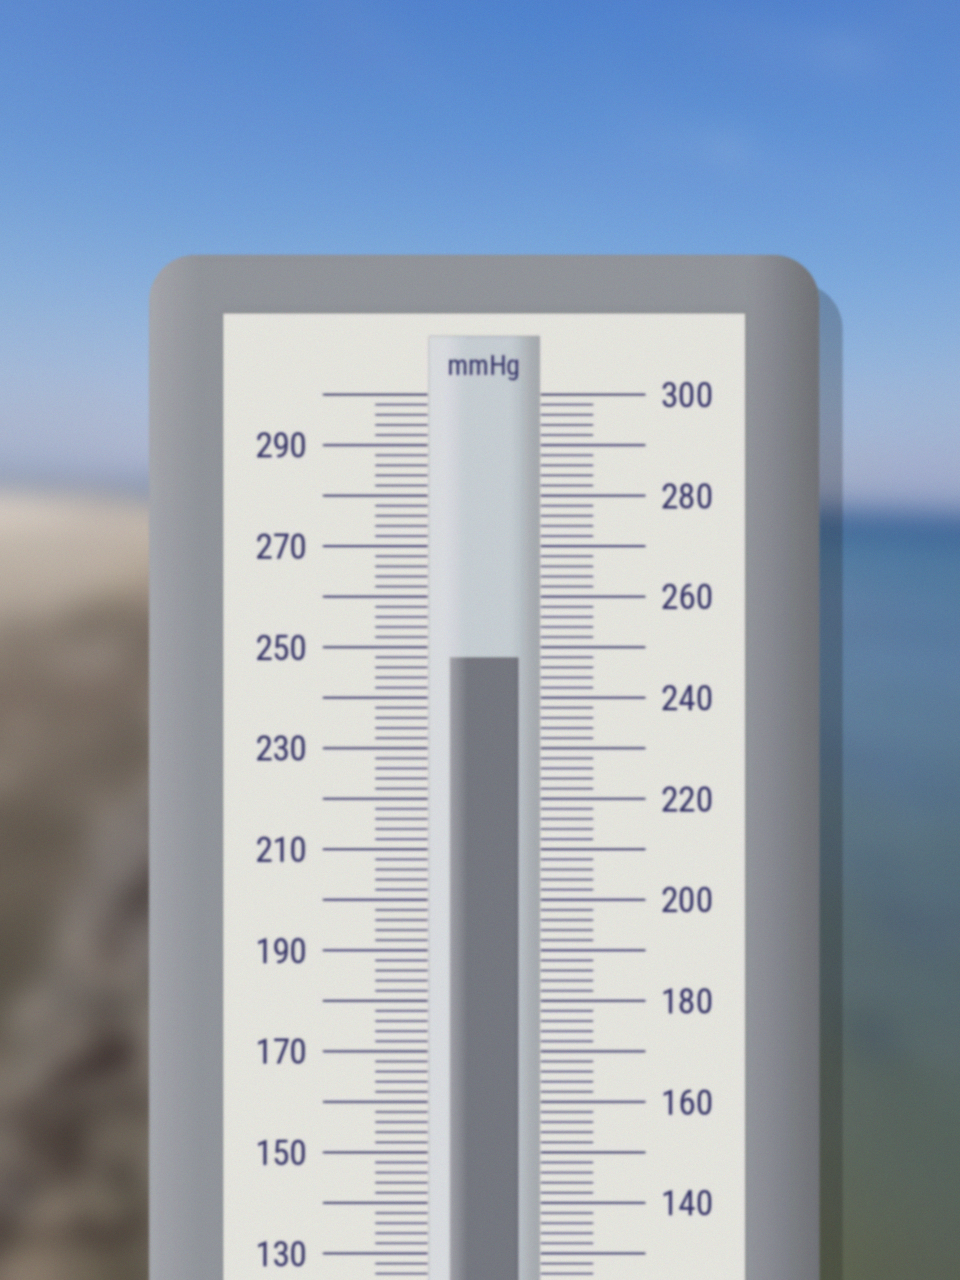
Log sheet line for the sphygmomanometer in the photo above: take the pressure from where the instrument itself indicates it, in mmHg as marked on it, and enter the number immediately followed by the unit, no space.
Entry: 248mmHg
